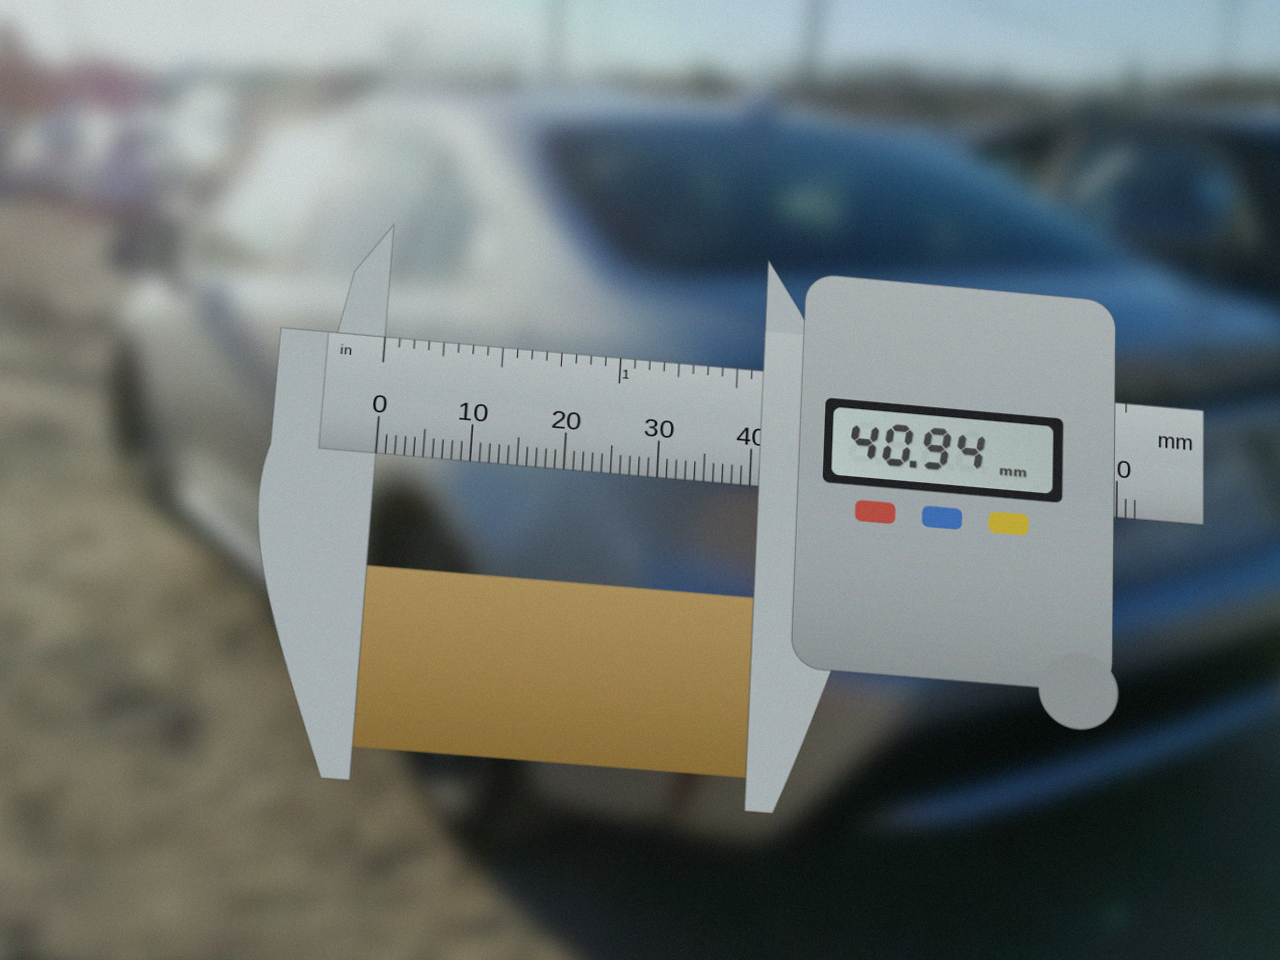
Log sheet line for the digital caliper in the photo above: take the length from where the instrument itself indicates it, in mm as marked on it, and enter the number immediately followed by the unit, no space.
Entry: 40.94mm
